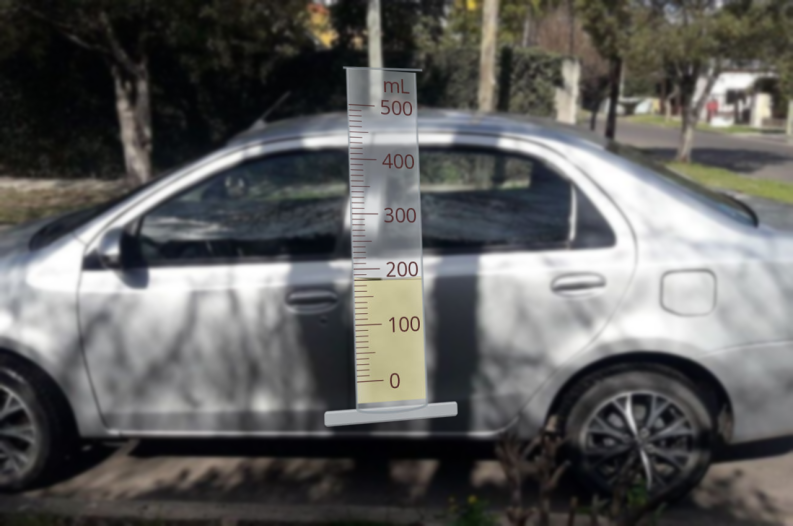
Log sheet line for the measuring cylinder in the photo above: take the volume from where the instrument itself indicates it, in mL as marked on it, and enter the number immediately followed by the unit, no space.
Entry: 180mL
